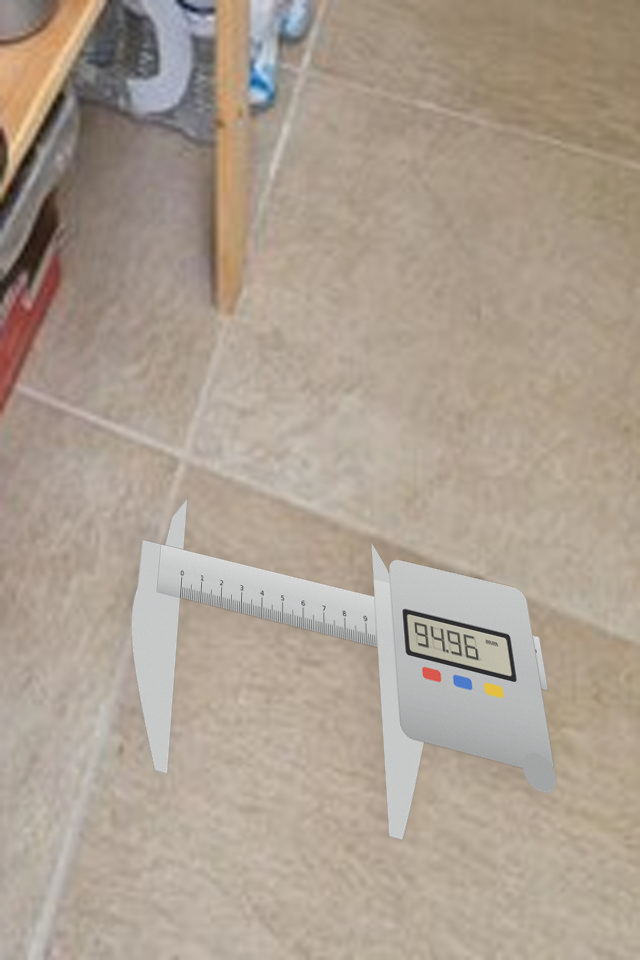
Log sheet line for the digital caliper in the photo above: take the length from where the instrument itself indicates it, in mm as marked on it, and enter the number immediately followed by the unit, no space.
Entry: 94.96mm
